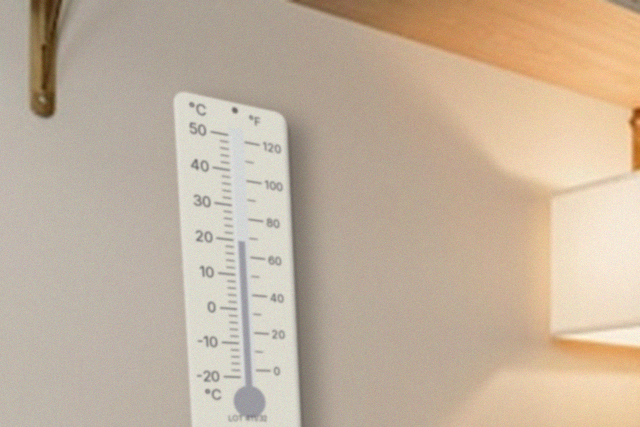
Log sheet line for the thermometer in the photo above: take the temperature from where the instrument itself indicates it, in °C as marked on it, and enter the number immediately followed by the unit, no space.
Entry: 20°C
